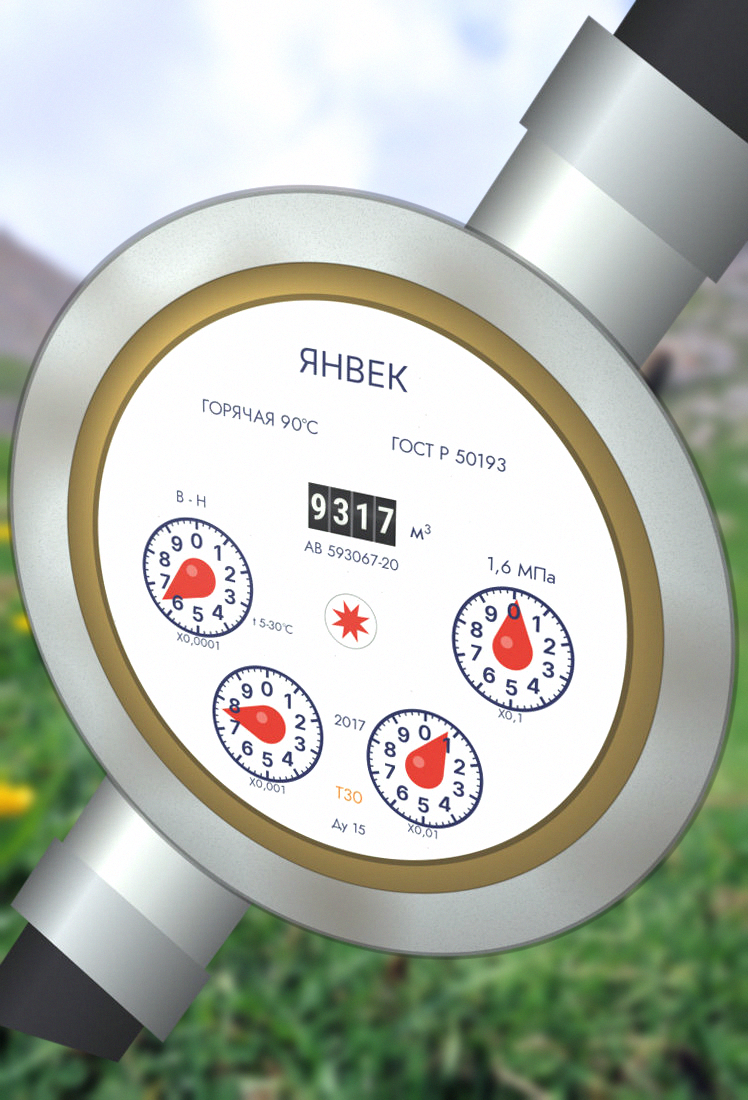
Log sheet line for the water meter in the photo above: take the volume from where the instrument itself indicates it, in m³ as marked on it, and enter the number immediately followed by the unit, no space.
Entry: 9317.0076m³
